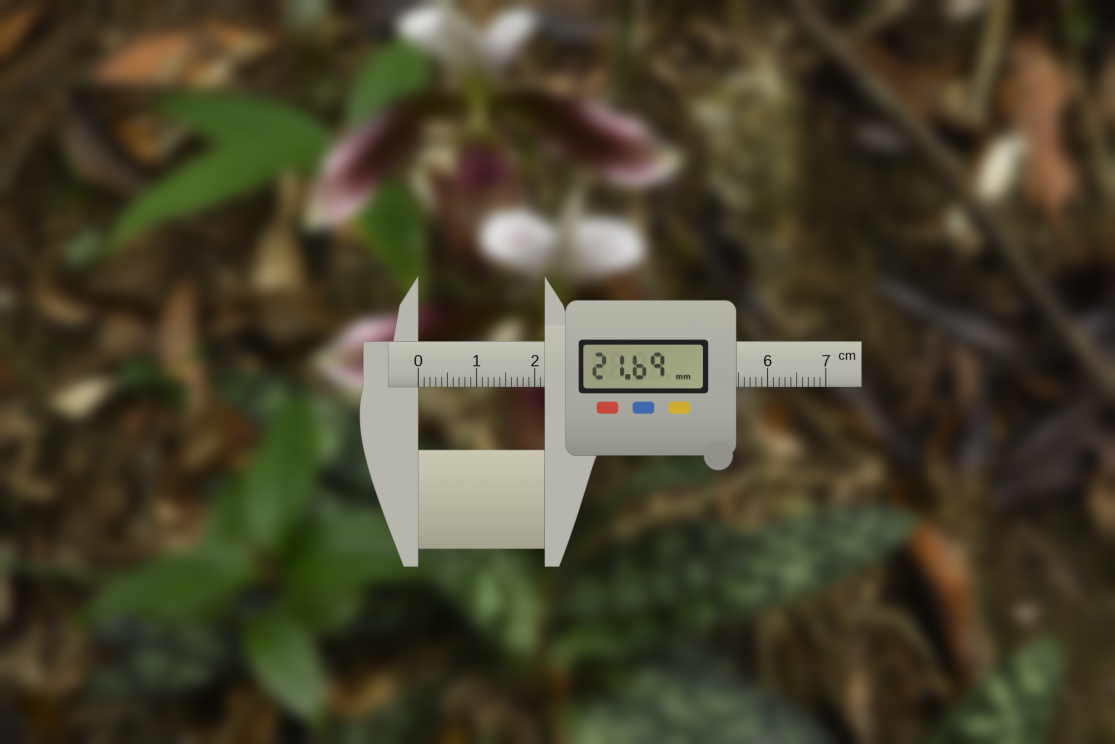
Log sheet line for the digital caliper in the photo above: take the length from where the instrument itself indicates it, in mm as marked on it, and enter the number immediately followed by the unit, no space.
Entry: 21.69mm
